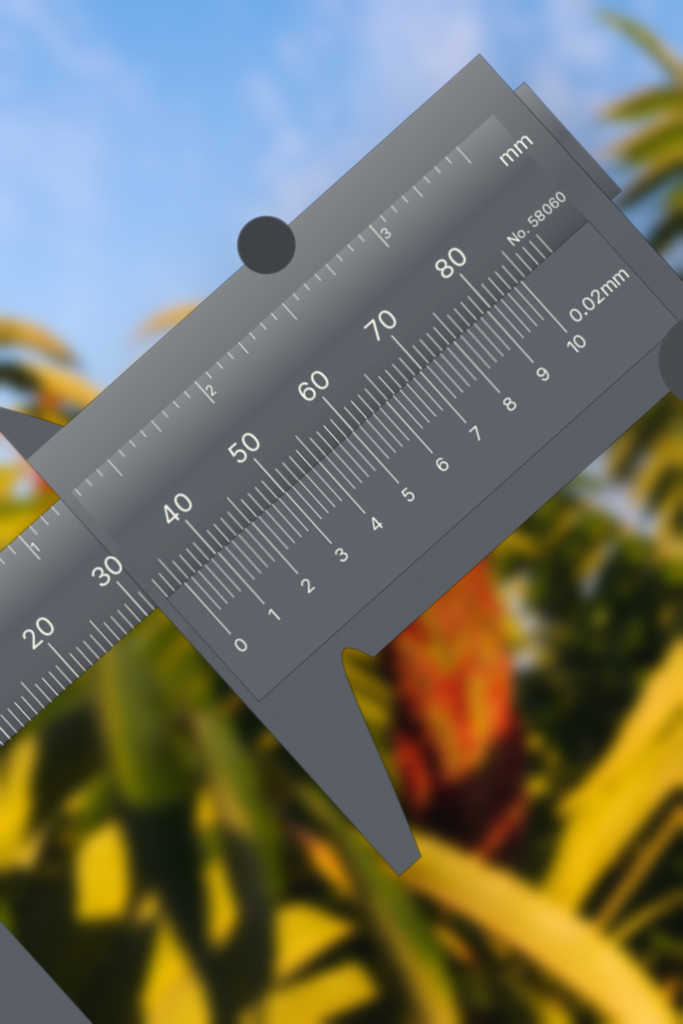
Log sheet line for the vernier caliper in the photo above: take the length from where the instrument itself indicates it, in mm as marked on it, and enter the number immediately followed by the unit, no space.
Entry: 35.4mm
